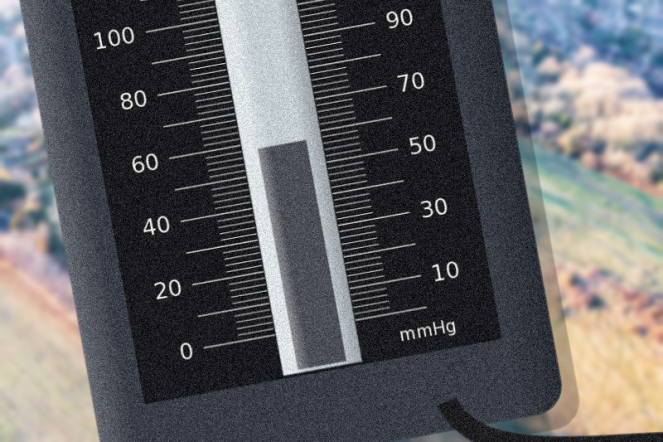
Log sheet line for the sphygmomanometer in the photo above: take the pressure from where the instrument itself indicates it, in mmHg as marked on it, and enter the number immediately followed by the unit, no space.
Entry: 58mmHg
